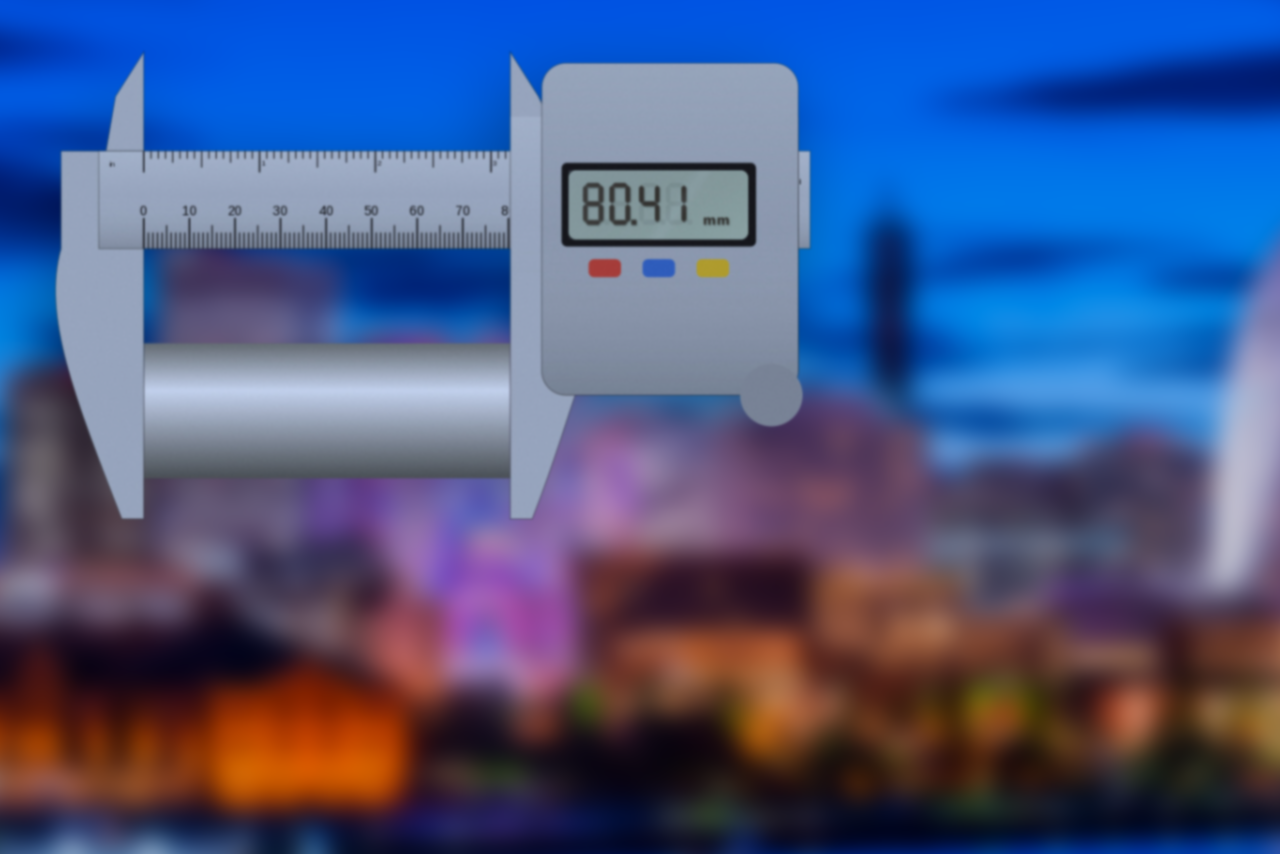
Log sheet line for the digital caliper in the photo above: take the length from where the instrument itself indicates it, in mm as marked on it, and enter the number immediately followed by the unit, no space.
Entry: 80.41mm
